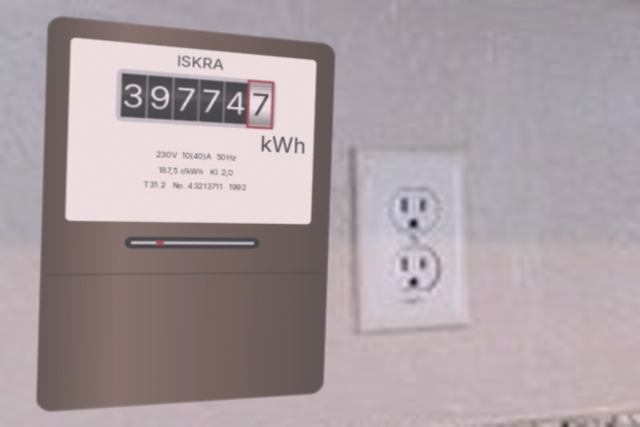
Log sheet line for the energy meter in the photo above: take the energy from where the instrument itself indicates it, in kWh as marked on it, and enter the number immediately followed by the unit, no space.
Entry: 39774.7kWh
